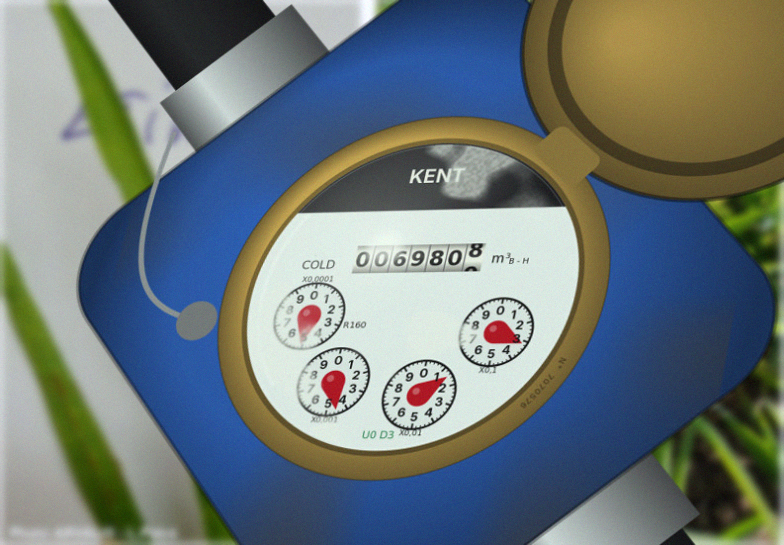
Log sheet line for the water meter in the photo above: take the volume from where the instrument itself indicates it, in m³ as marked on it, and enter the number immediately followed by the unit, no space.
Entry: 69808.3145m³
